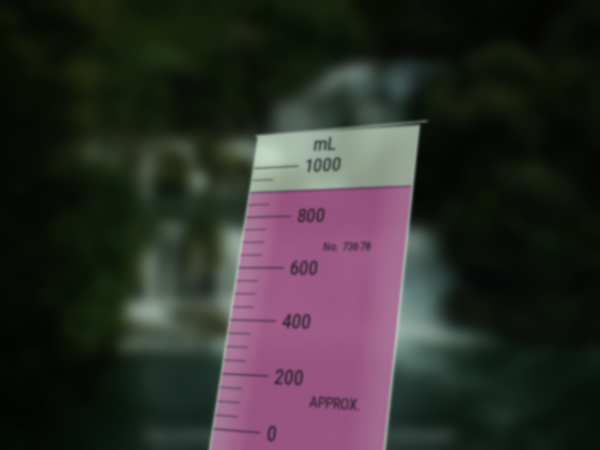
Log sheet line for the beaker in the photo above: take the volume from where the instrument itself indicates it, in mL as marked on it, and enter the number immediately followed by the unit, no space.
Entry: 900mL
